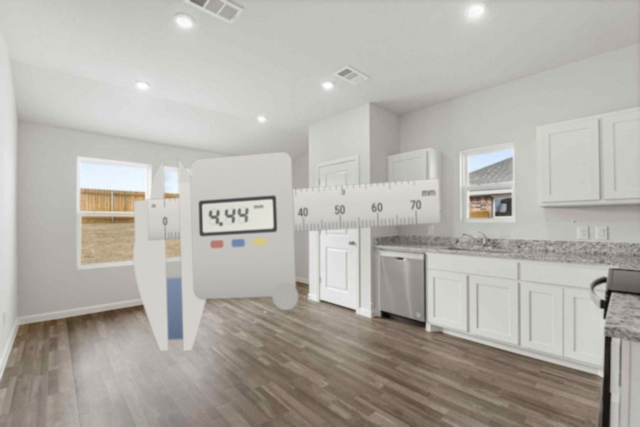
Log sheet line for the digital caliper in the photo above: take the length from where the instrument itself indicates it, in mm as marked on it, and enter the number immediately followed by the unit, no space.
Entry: 4.44mm
